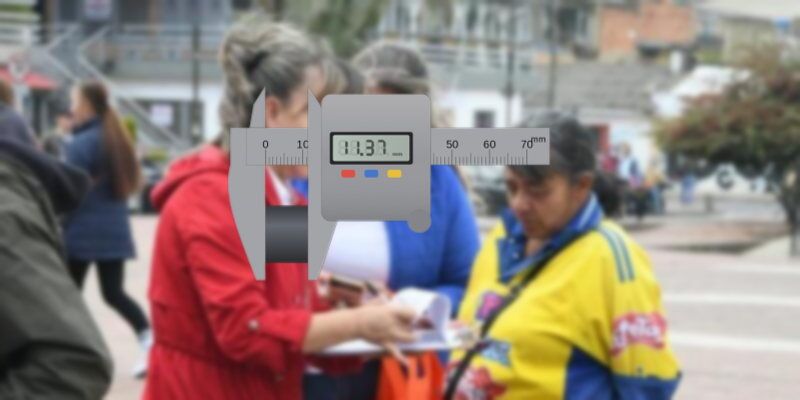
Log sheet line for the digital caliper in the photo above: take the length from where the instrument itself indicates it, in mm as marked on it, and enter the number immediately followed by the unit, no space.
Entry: 11.37mm
